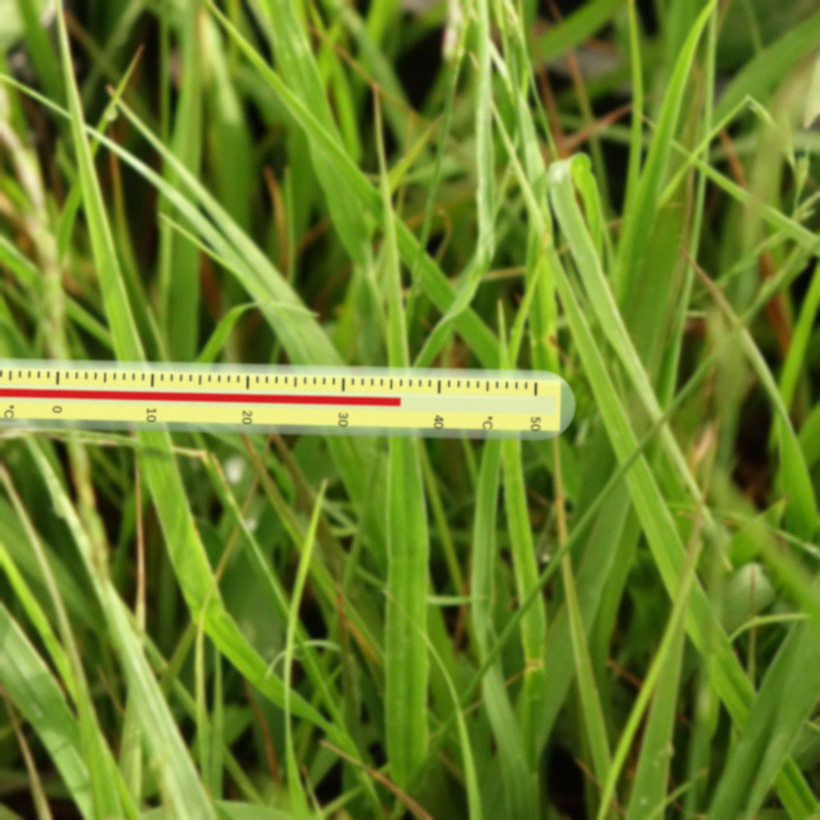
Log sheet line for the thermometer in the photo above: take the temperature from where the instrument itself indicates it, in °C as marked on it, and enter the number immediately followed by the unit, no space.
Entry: 36°C
